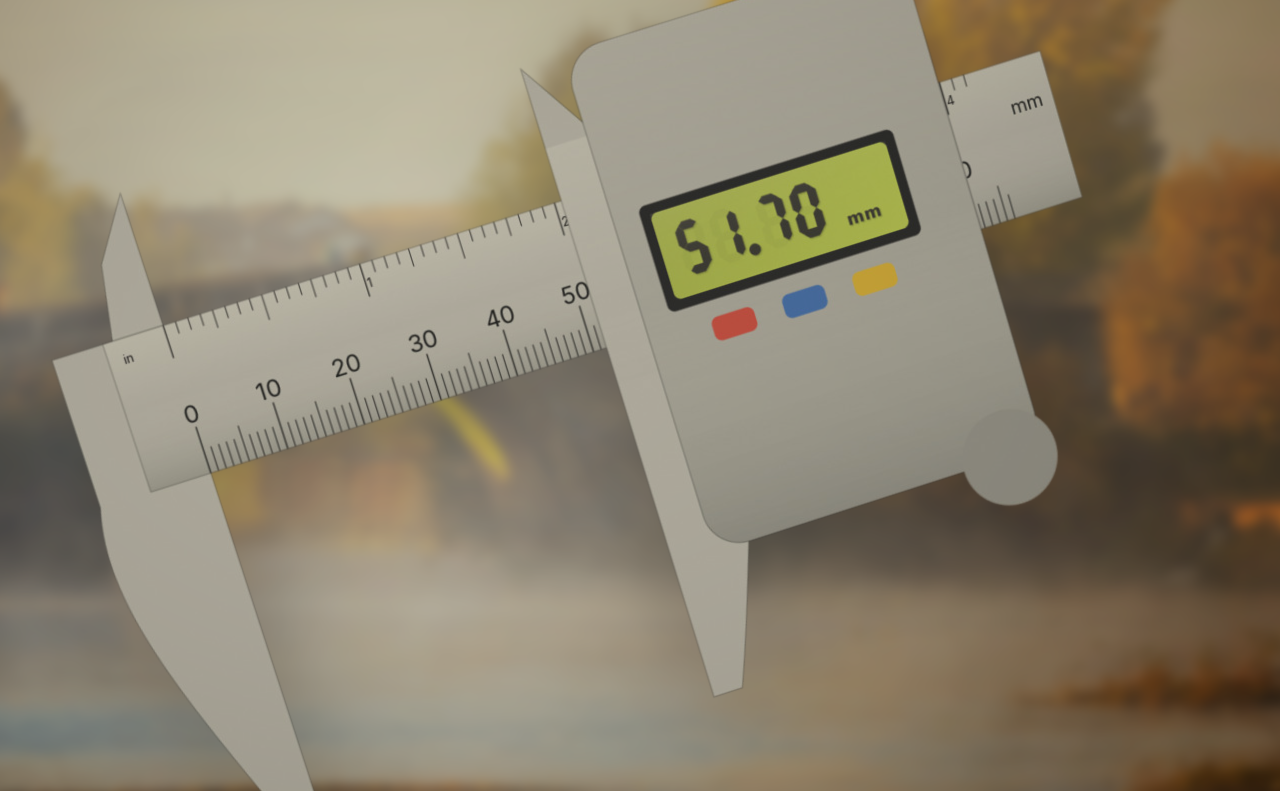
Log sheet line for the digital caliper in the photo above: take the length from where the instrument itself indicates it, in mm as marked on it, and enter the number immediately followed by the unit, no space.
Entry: 51.70mm
